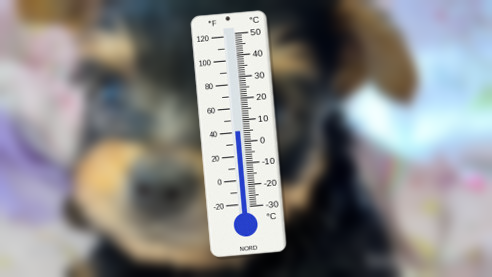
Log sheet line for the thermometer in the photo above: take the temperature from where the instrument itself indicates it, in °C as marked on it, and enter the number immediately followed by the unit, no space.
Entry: 5°C
